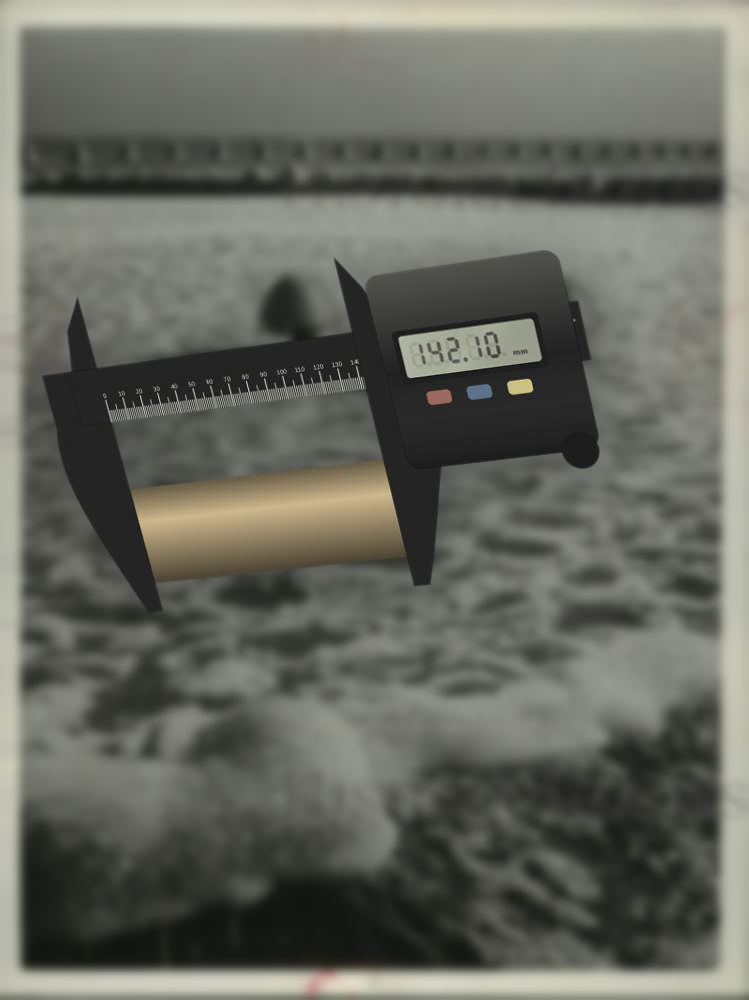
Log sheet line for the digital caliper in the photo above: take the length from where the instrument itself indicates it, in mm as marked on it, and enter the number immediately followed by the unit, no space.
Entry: 142.10mm
